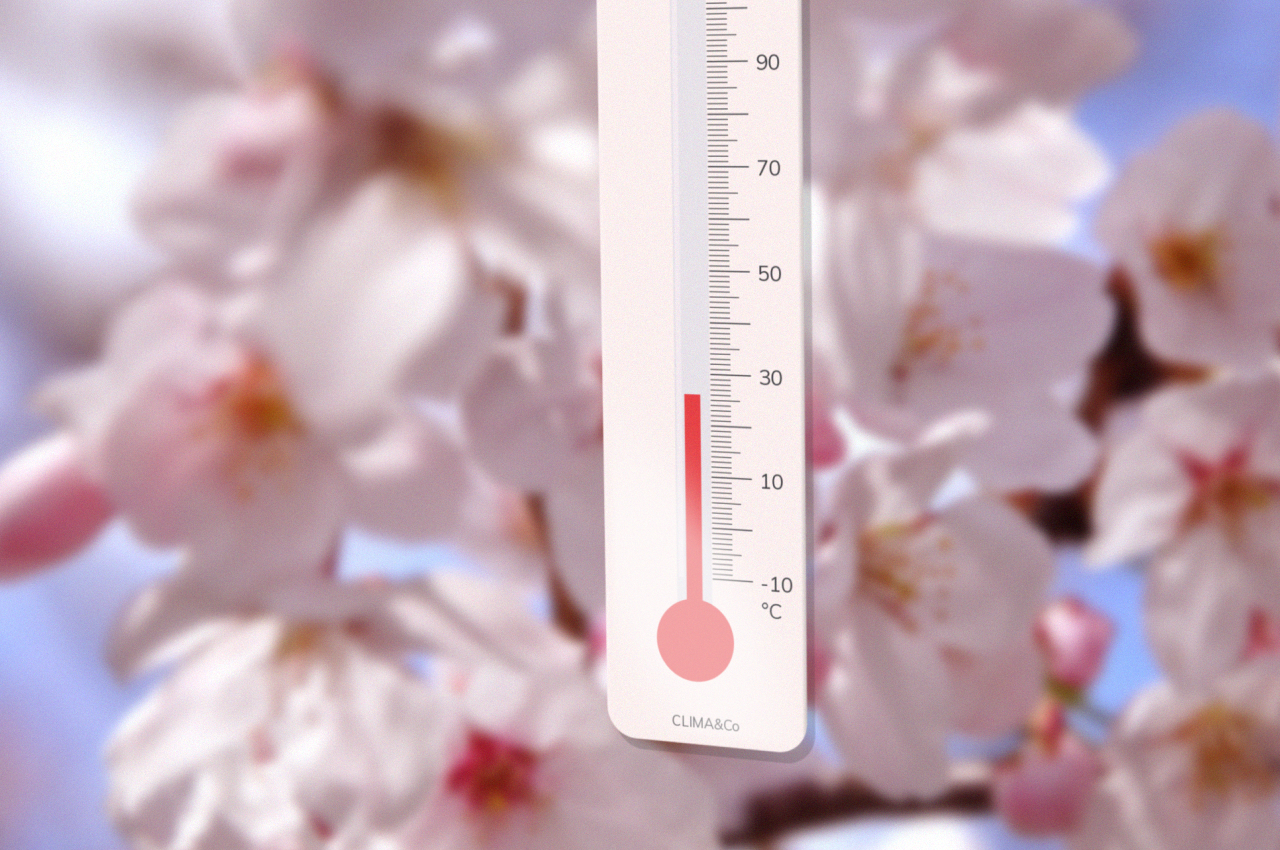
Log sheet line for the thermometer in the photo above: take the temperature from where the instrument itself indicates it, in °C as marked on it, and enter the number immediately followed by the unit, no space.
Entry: 26°C
